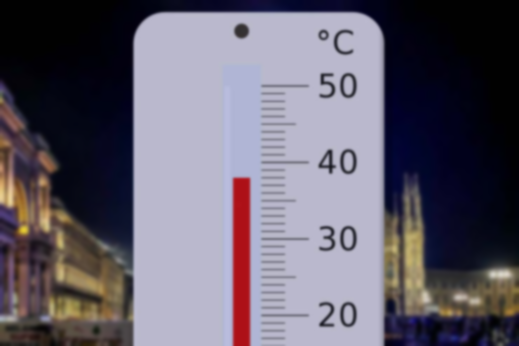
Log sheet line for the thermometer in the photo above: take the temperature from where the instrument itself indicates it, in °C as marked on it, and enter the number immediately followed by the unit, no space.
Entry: 38°C
